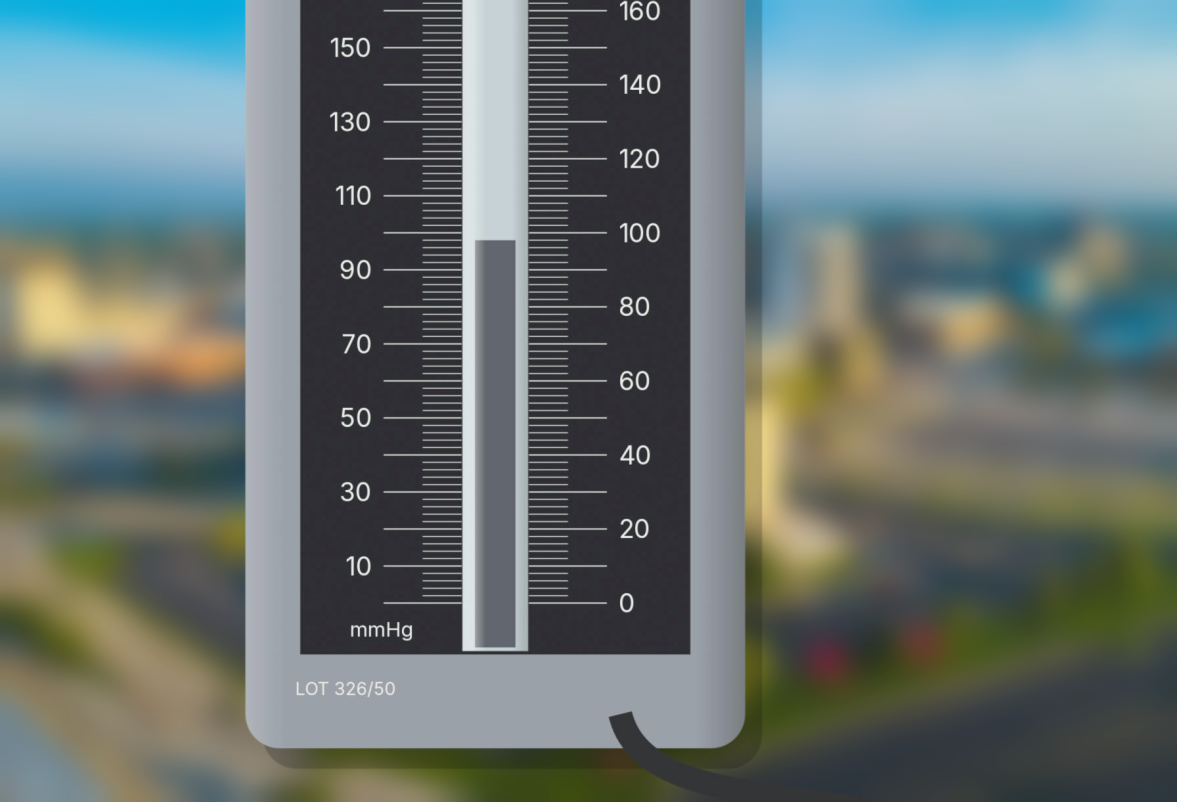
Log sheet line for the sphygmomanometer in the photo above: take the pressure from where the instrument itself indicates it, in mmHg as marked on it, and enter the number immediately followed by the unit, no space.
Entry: 98mmHg
